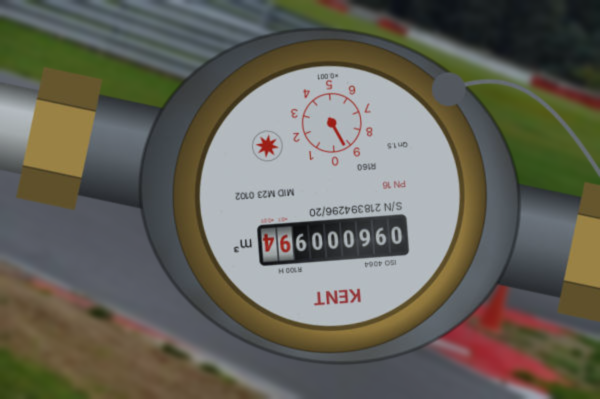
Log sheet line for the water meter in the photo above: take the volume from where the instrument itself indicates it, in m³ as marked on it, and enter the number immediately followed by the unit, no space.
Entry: 960009.939m³
